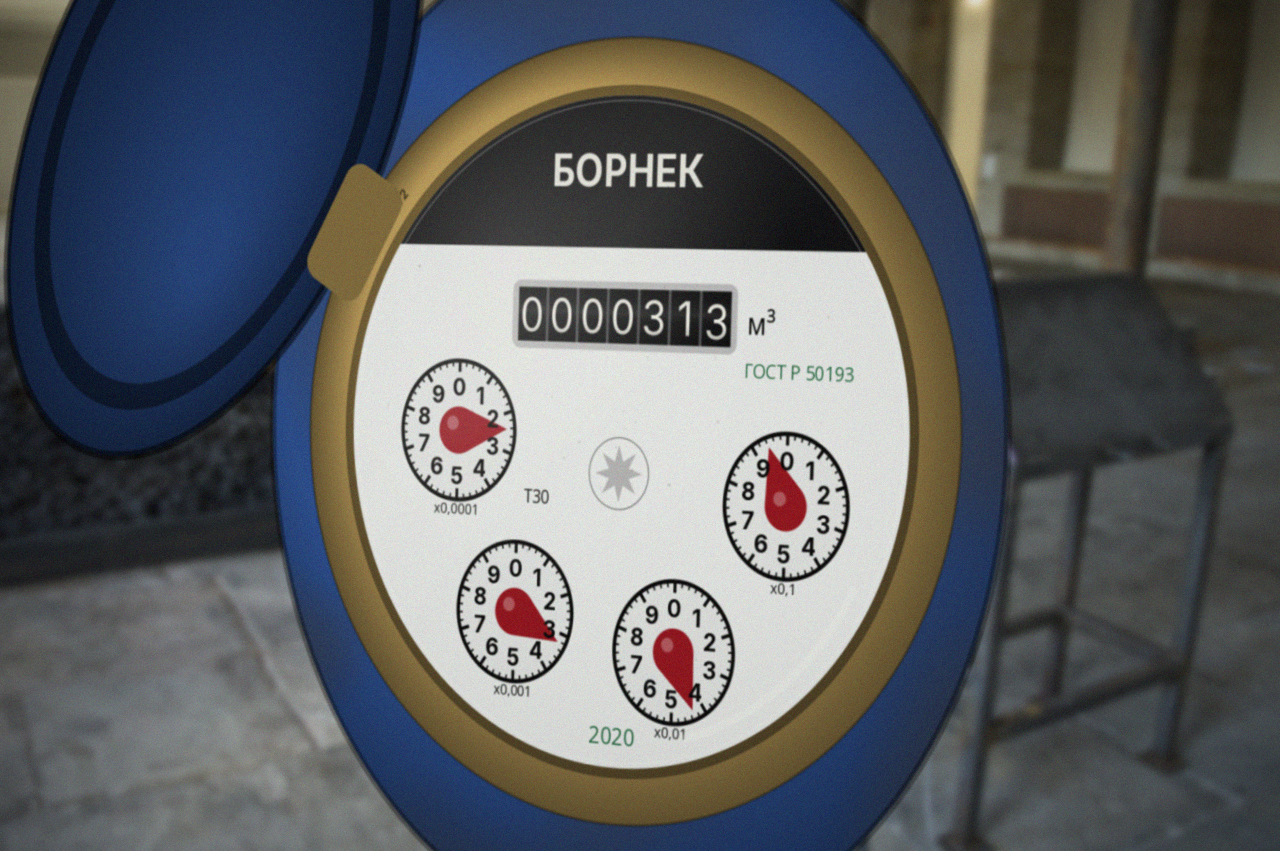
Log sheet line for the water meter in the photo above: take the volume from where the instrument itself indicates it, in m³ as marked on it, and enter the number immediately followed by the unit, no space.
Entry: 312.9432m³
